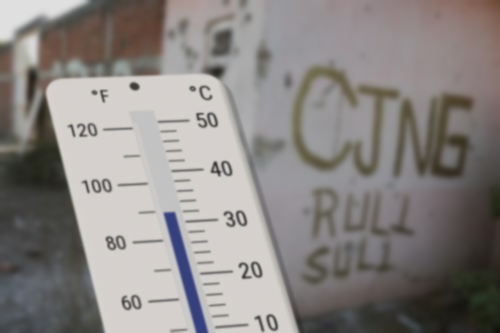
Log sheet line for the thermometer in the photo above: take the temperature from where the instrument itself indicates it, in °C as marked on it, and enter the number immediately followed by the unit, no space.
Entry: 32°C
